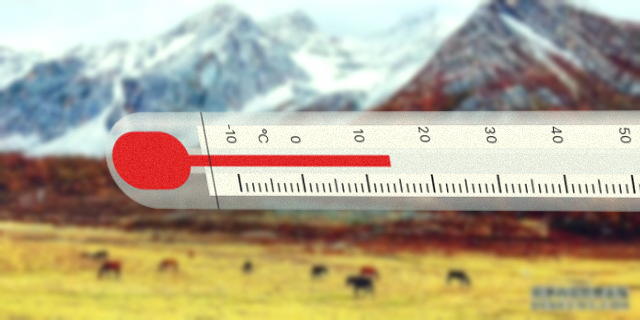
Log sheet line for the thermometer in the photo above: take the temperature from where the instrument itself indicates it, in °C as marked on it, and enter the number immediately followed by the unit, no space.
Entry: 14°C
